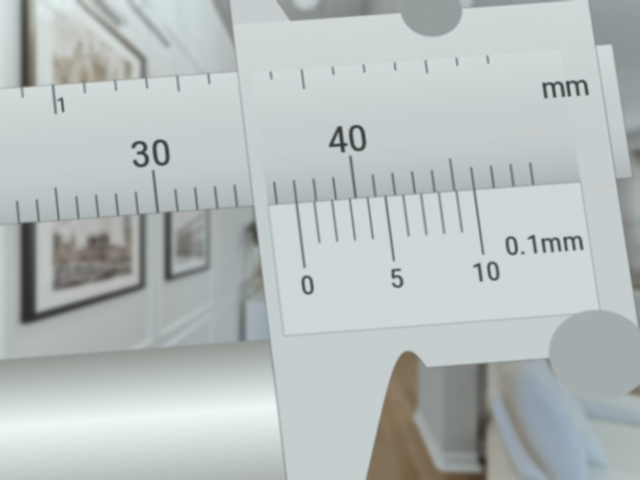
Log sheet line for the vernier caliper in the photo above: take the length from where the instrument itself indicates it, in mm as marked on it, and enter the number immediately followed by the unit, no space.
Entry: 37.0mm
